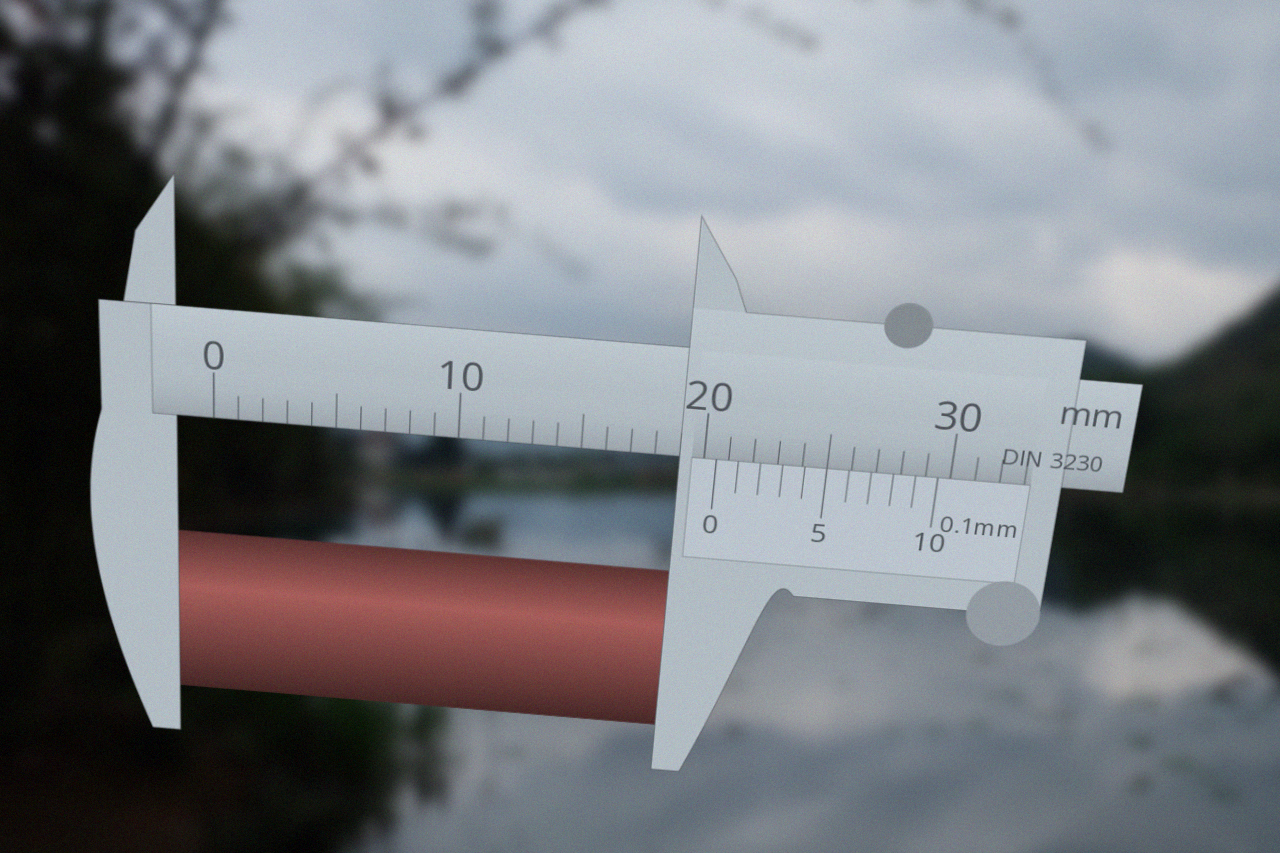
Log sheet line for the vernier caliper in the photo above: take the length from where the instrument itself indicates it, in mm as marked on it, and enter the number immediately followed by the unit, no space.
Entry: 20.5mm
